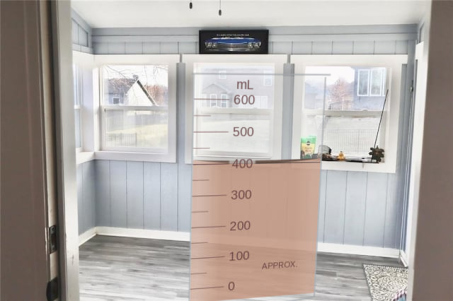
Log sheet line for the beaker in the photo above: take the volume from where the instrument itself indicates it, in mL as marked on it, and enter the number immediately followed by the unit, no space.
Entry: 400mL
